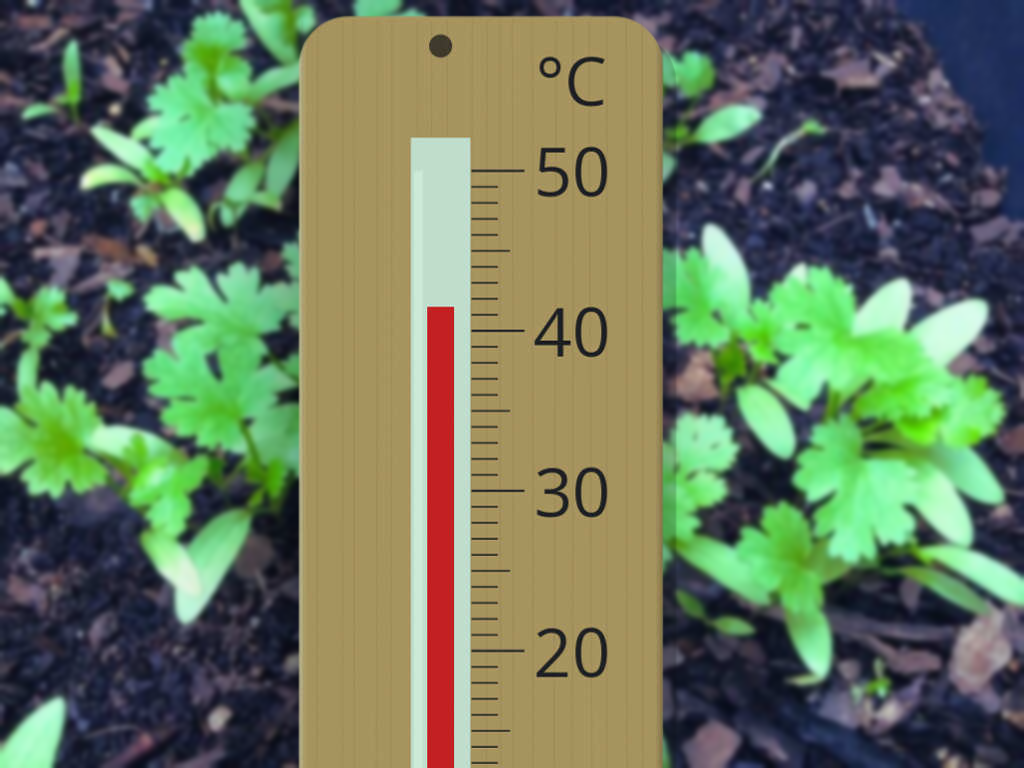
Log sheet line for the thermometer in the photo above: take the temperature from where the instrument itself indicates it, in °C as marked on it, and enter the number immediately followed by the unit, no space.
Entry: 41.5°C
